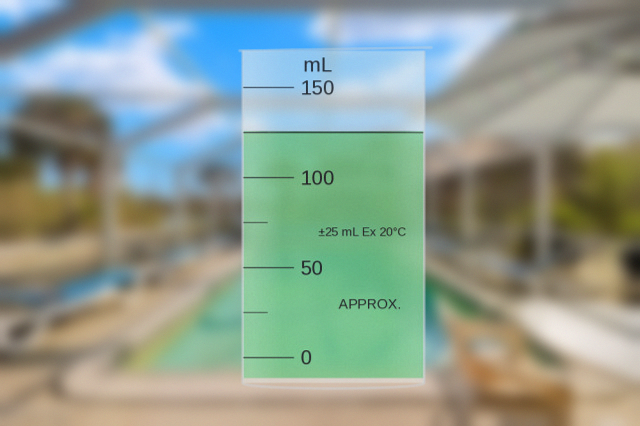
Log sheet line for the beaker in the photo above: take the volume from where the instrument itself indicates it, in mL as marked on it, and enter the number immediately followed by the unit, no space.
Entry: 125mL
